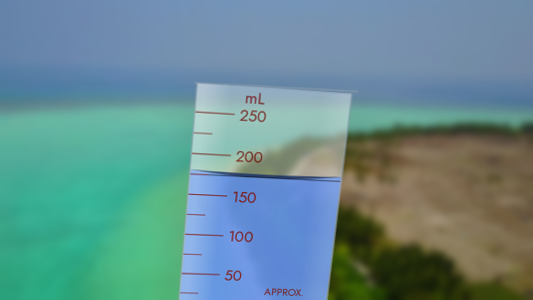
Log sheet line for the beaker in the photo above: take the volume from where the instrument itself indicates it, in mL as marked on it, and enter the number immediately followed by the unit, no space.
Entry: 175mL
